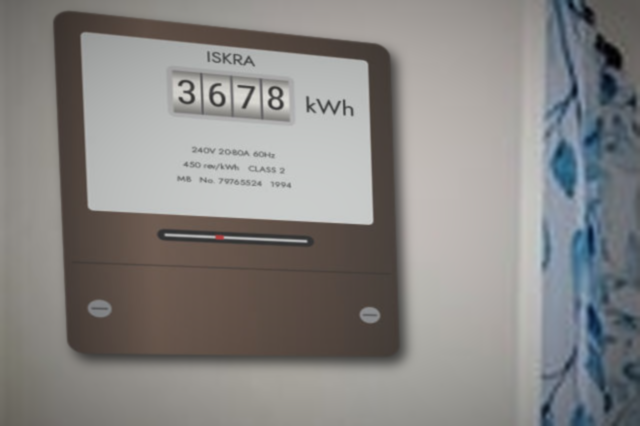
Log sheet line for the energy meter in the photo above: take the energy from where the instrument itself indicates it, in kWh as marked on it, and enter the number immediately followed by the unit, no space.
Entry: 3678kWh
